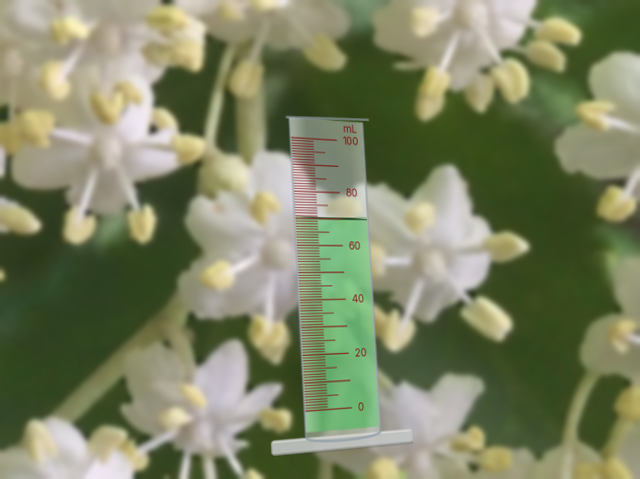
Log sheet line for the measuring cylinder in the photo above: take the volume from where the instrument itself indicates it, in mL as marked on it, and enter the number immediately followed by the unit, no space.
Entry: 70mL
